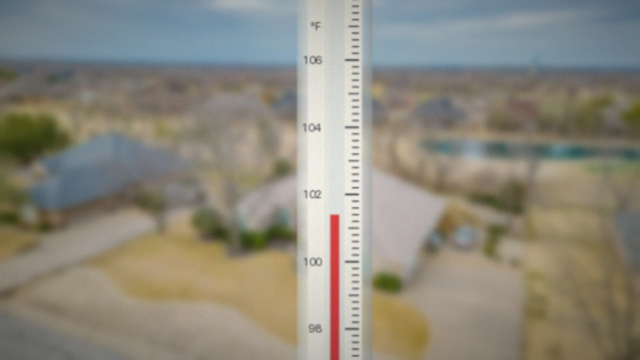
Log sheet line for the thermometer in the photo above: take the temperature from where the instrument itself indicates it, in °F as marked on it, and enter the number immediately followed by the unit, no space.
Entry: 101.4°F
